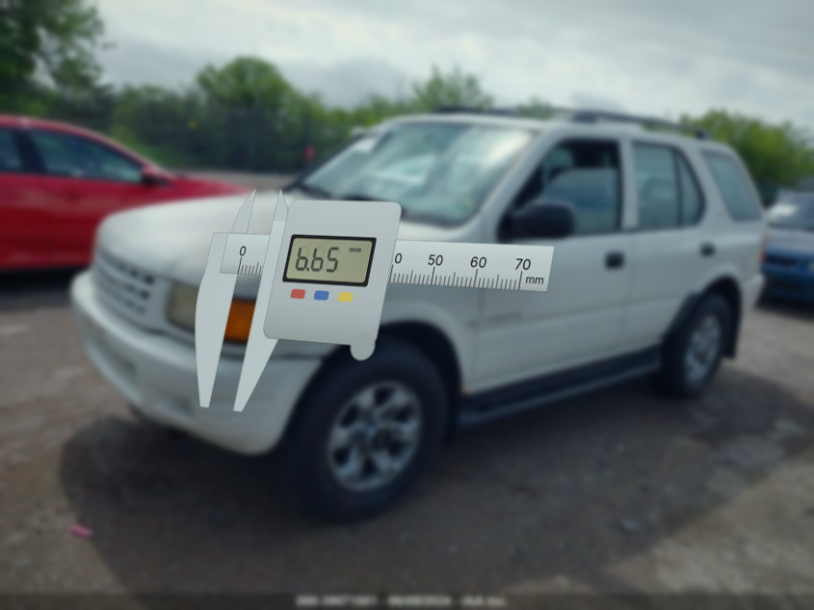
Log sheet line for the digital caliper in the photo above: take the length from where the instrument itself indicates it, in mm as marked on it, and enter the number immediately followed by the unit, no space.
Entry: 6.65mm
